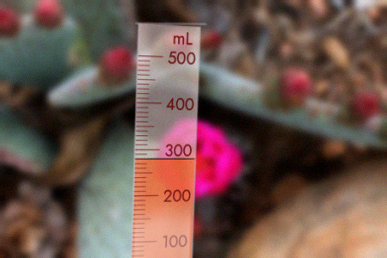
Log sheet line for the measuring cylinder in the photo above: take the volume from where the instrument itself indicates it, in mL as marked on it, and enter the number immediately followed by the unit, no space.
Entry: 280mL
